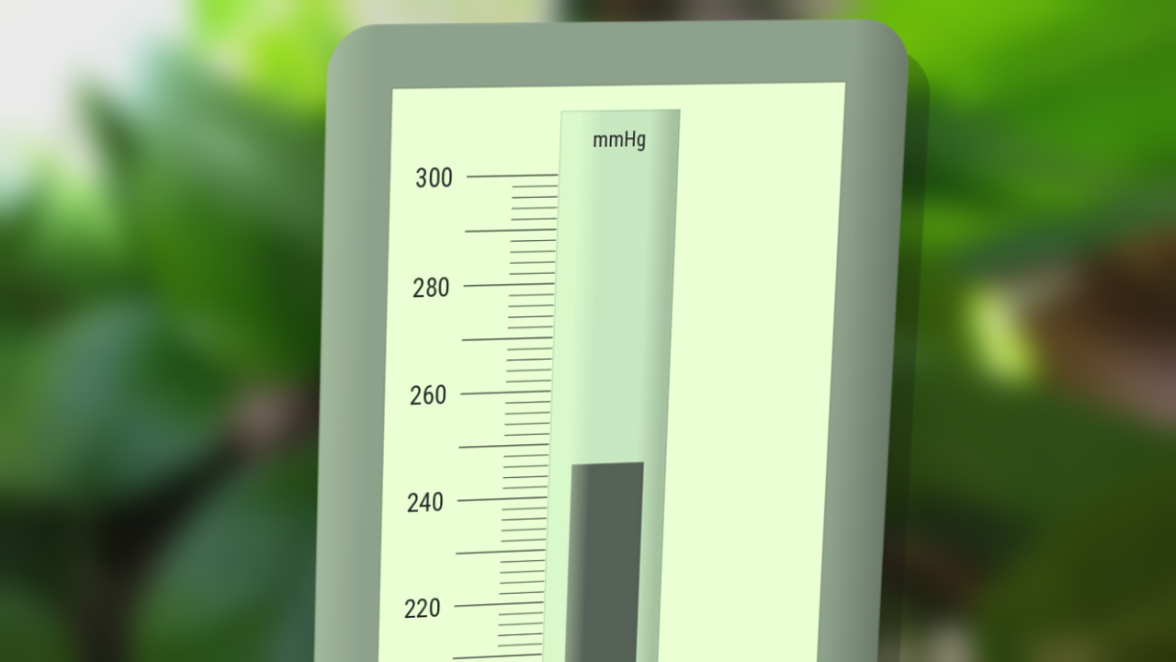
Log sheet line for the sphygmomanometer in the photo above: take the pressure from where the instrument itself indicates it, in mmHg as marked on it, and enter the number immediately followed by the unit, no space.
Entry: 246mmHg
